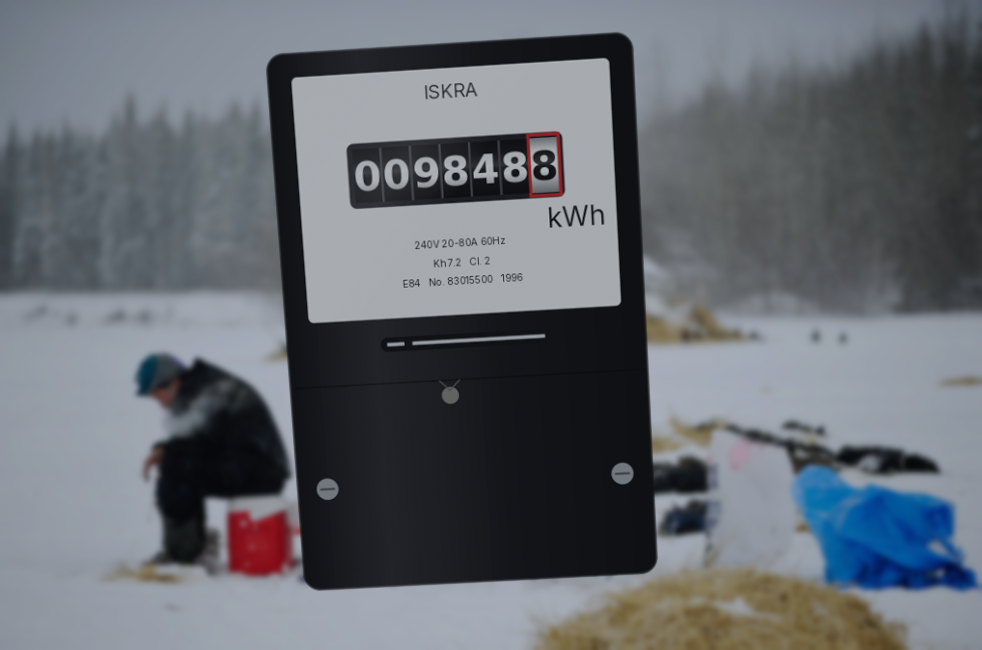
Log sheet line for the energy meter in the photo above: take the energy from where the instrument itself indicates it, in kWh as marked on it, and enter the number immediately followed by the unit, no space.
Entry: 9848.8kWh
